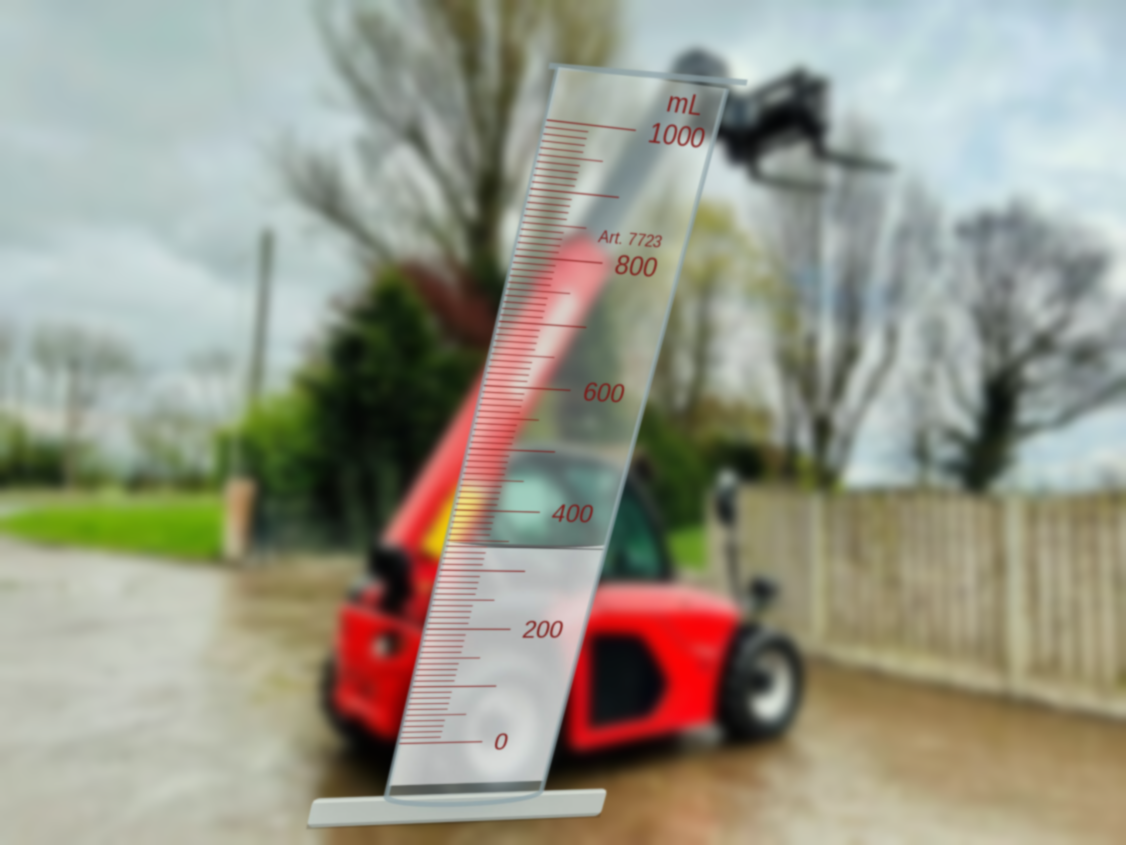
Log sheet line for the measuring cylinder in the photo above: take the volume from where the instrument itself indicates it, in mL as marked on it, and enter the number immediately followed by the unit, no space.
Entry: 340mL
